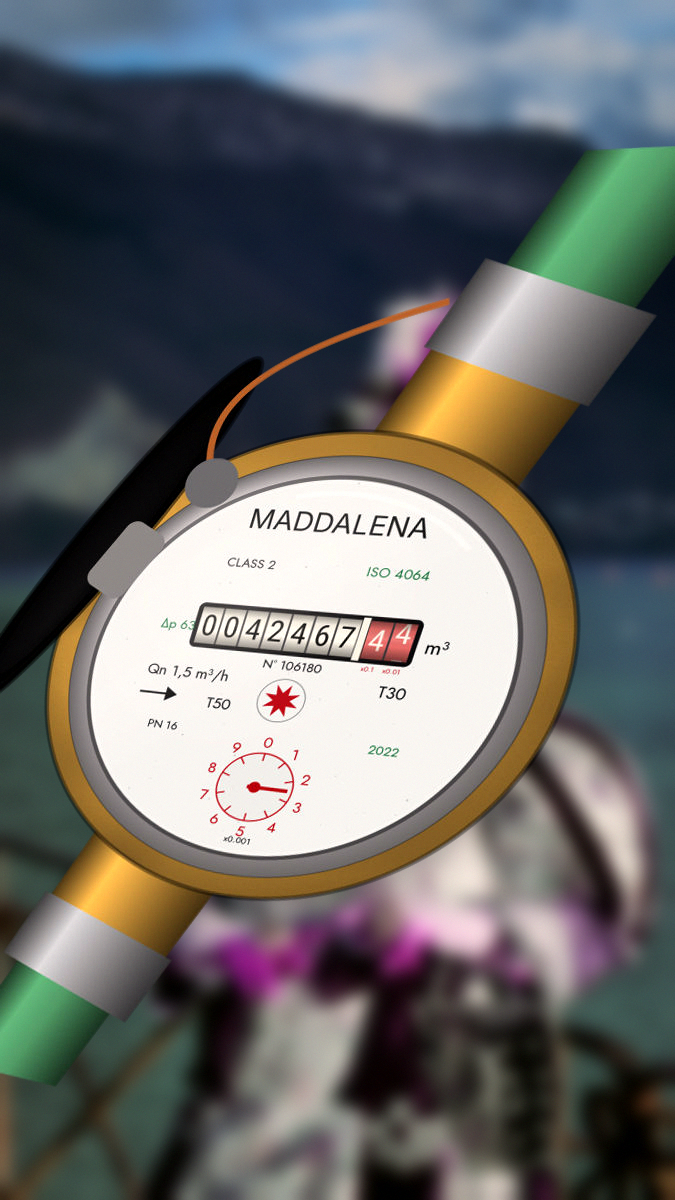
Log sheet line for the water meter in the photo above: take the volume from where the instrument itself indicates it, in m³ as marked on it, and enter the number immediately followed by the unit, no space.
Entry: 42467.442m³
